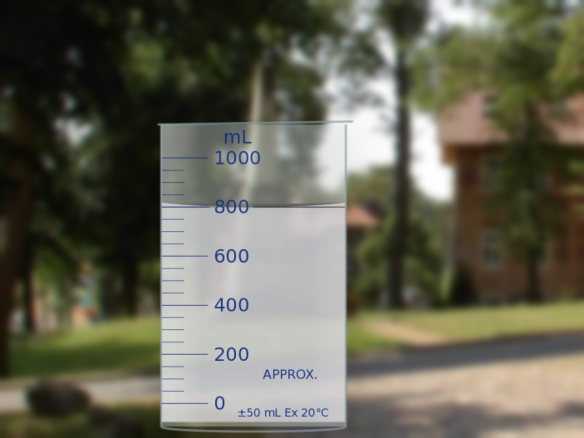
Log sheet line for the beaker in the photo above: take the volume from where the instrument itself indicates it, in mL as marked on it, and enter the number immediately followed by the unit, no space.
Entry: 800mL
